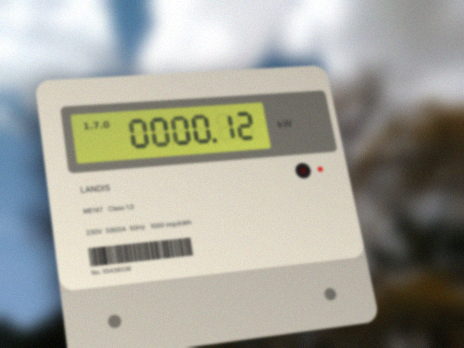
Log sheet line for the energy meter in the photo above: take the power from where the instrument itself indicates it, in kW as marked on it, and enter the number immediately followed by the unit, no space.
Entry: 0.12kW
